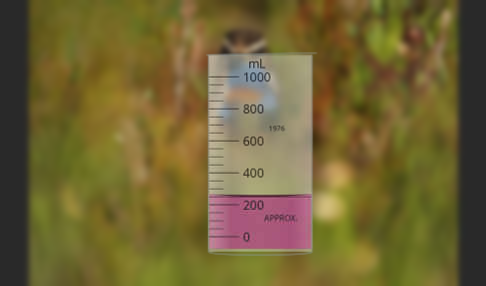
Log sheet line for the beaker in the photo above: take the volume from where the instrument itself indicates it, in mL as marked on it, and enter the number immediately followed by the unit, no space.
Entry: 250mL
